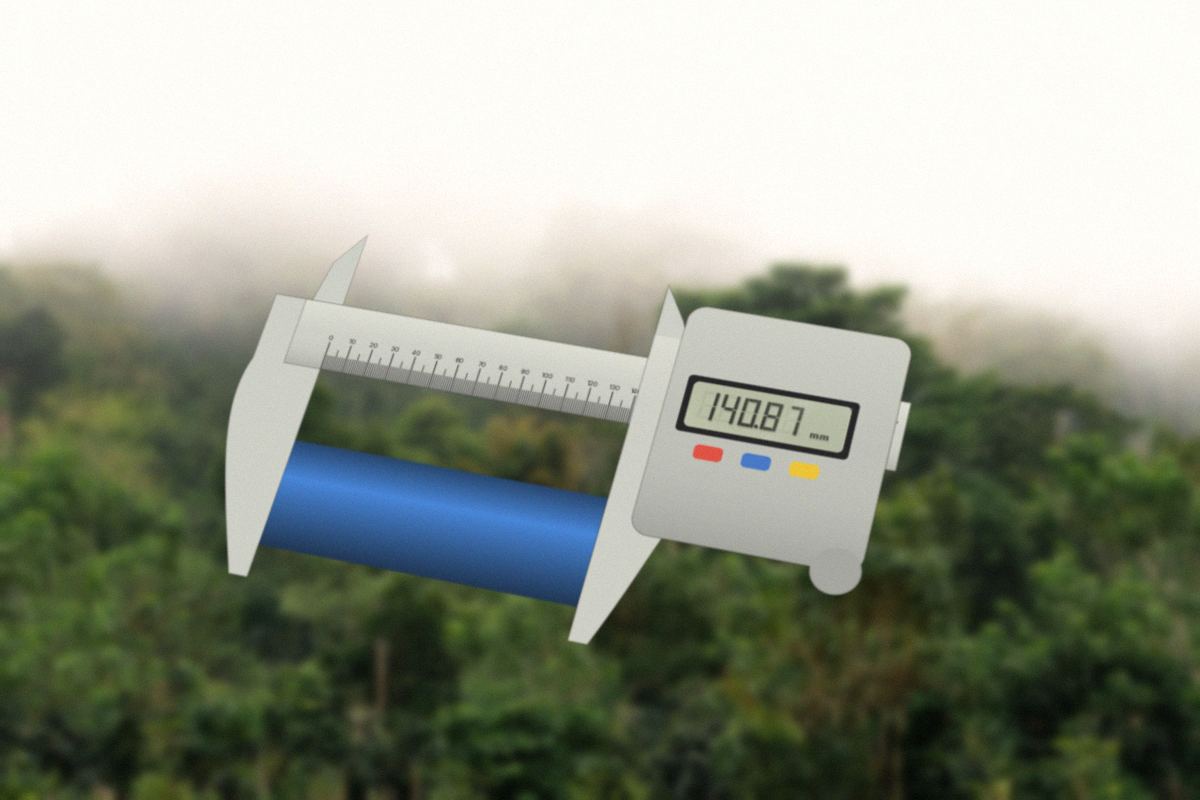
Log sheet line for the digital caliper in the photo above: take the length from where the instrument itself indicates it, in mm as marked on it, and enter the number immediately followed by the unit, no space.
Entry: 140.87mm
